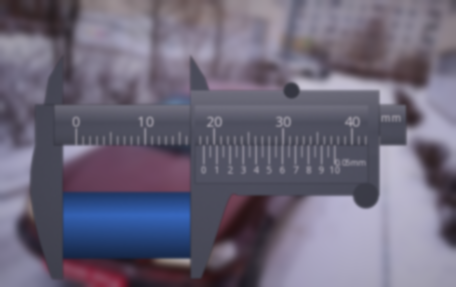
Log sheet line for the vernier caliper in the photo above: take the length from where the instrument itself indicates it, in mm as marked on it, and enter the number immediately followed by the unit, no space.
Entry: 18.5mm
